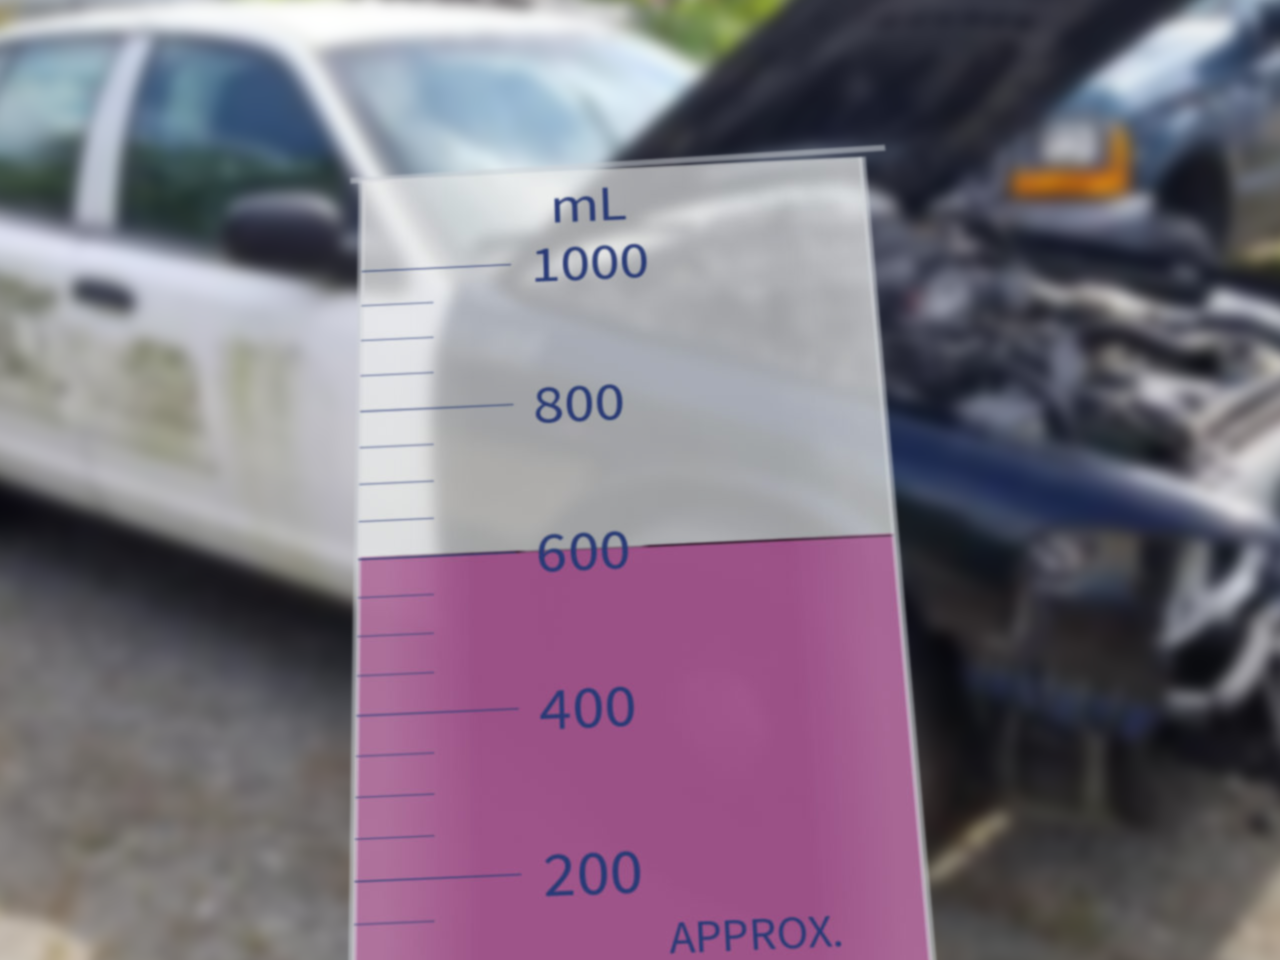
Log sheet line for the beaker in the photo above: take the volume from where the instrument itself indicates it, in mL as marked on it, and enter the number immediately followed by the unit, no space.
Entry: 600mL
